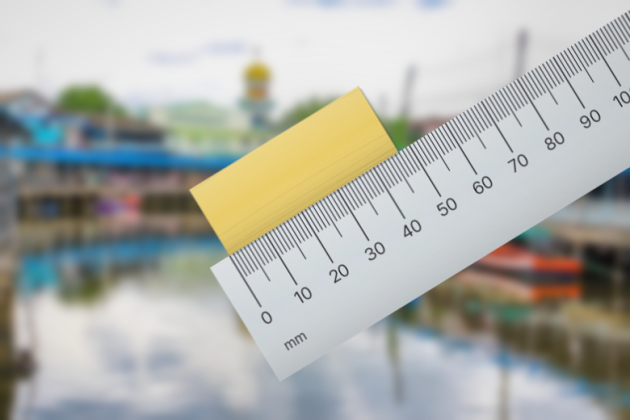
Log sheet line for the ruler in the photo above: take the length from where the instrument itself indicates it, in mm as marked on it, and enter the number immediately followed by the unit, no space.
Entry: 47mm
